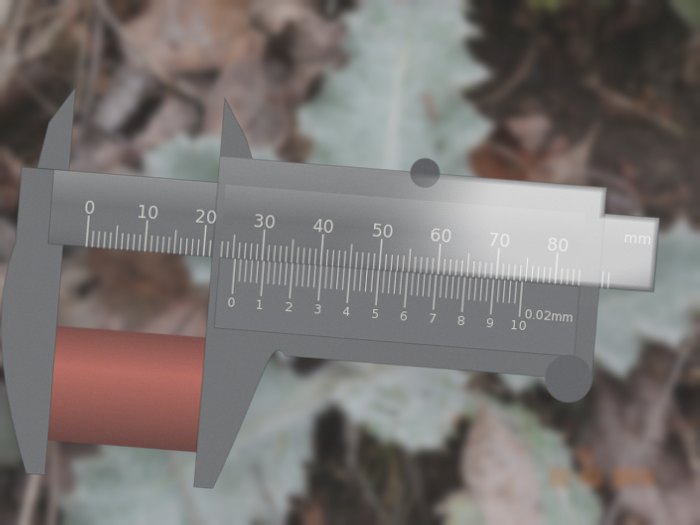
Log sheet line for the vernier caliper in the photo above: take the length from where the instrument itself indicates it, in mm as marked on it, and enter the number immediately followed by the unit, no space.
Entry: 25.4mm
